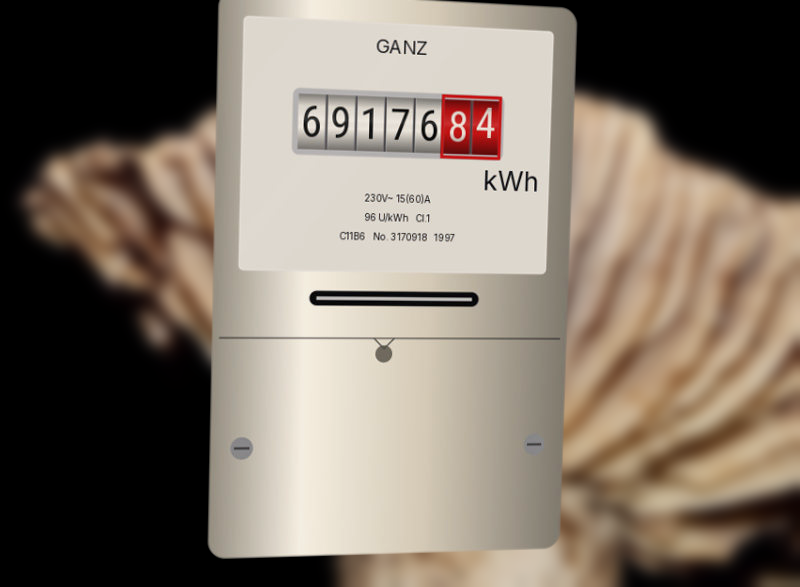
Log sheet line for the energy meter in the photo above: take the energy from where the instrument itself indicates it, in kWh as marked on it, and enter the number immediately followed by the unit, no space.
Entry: 69176.84kWh
